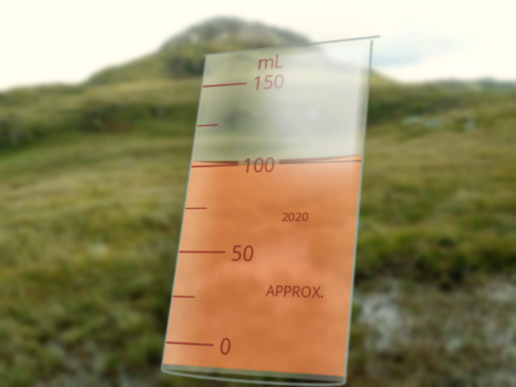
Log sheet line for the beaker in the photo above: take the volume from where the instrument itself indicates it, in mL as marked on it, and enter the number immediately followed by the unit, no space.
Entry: 100mL
